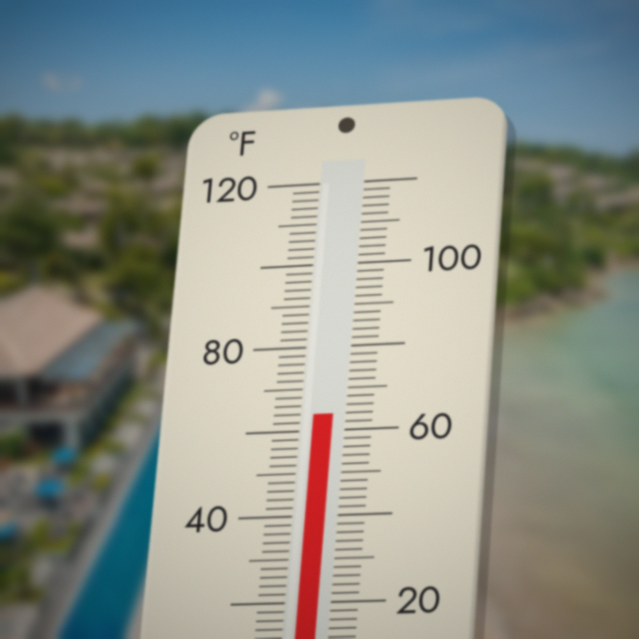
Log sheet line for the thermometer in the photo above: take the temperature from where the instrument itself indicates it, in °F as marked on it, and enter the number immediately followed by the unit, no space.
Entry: 64°F
